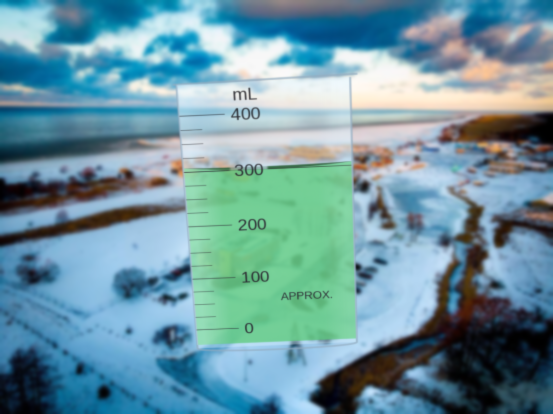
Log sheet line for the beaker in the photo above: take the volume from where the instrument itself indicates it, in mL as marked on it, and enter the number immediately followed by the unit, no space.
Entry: 300mL
